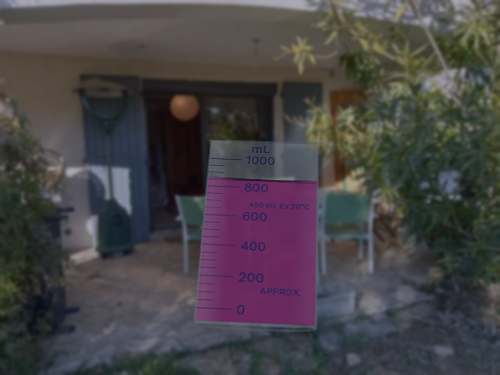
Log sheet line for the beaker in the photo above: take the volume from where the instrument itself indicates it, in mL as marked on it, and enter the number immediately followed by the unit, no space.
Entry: 850mL
